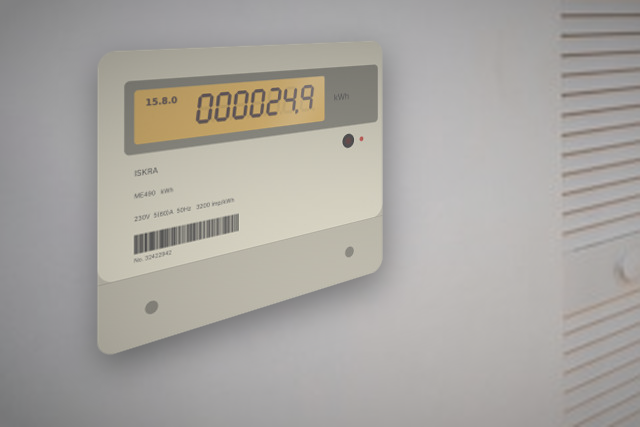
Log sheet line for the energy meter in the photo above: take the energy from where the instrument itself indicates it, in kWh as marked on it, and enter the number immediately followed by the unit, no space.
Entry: 24.9kWh
